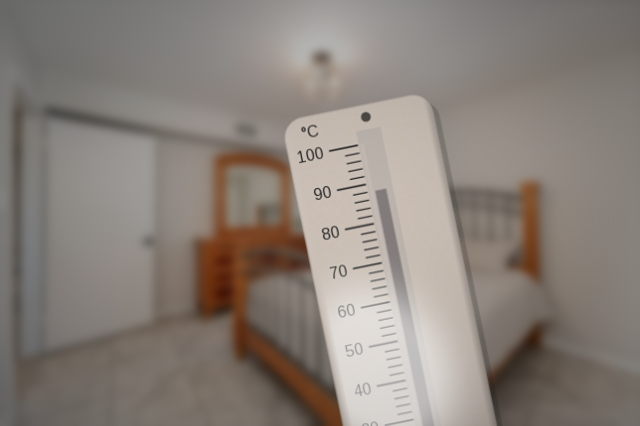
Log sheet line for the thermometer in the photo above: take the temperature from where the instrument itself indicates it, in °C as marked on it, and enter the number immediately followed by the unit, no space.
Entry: 88°C
